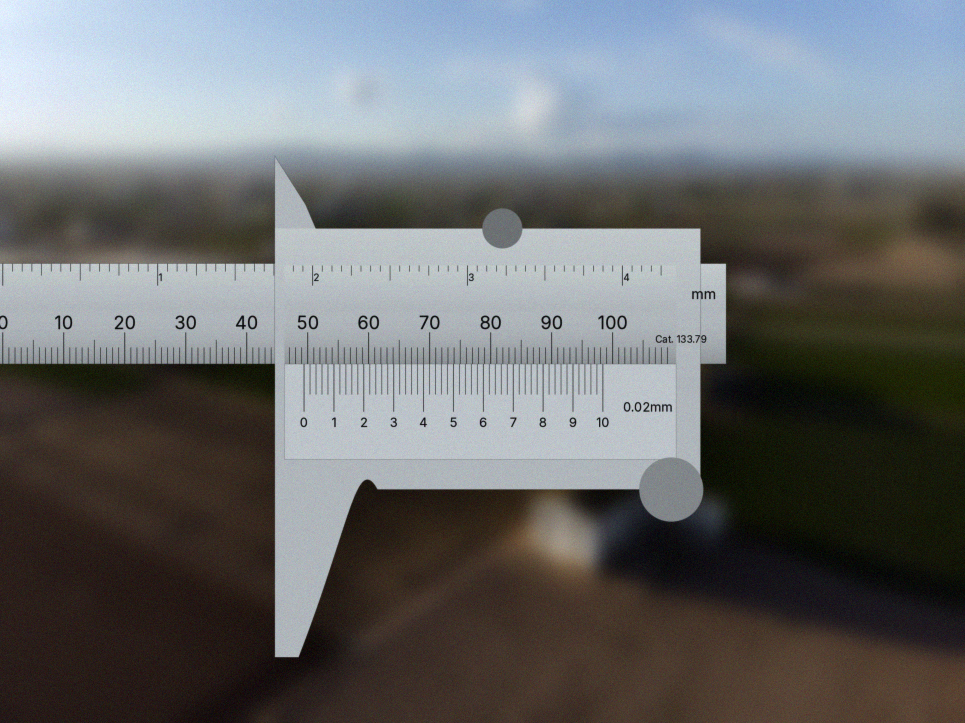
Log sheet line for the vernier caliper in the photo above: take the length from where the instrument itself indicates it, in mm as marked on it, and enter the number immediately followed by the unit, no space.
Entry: 49.4mm
